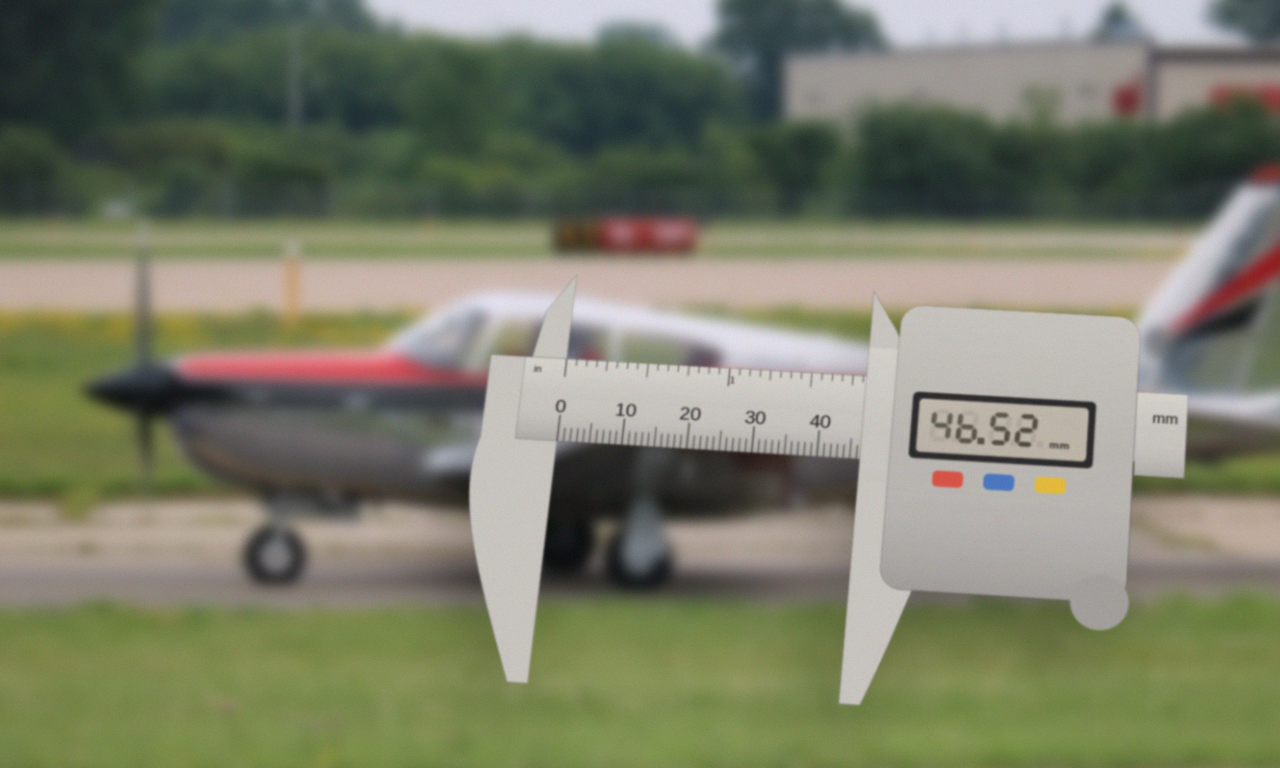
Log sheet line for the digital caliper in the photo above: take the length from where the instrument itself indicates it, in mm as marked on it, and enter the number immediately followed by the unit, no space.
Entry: 46.52mm
